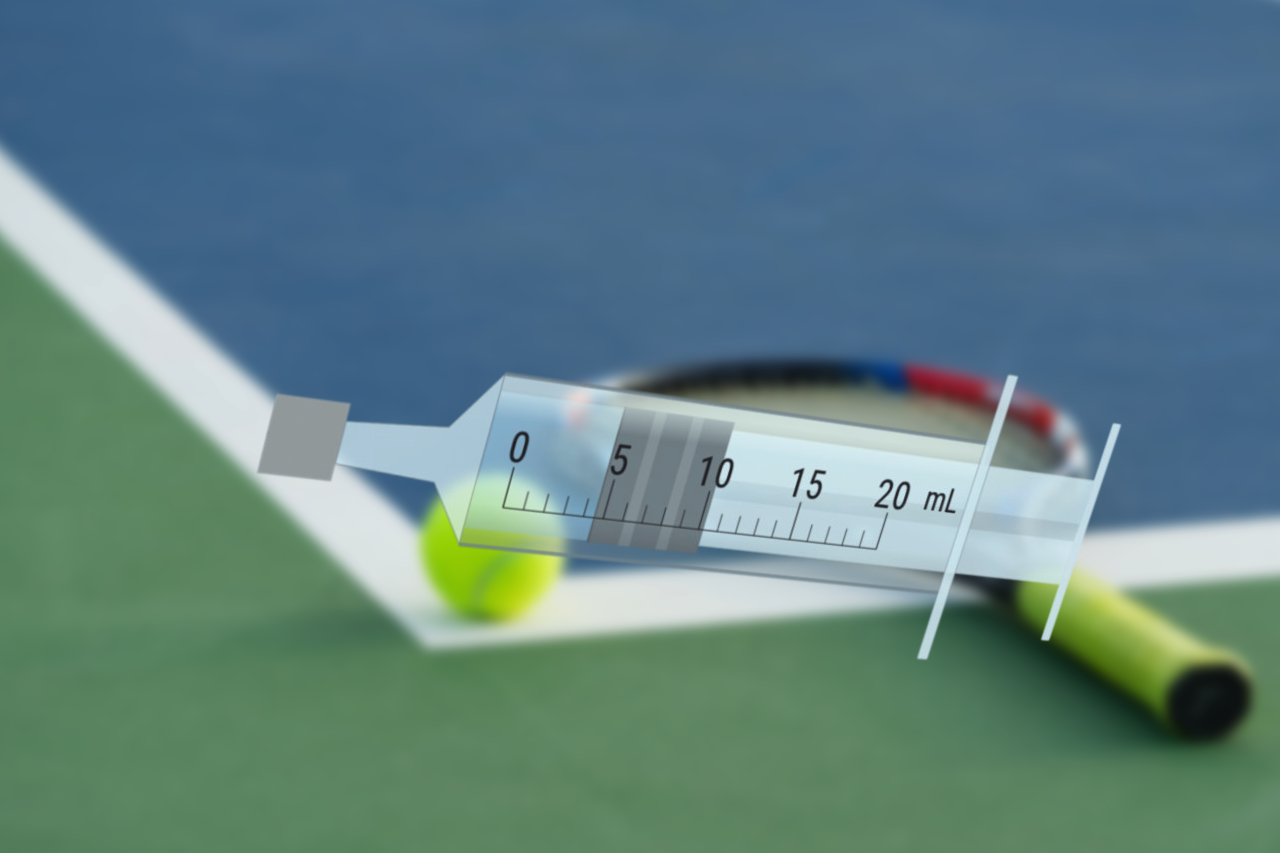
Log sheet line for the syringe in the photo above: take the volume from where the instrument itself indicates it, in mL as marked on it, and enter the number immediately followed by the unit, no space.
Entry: 4.5mL
